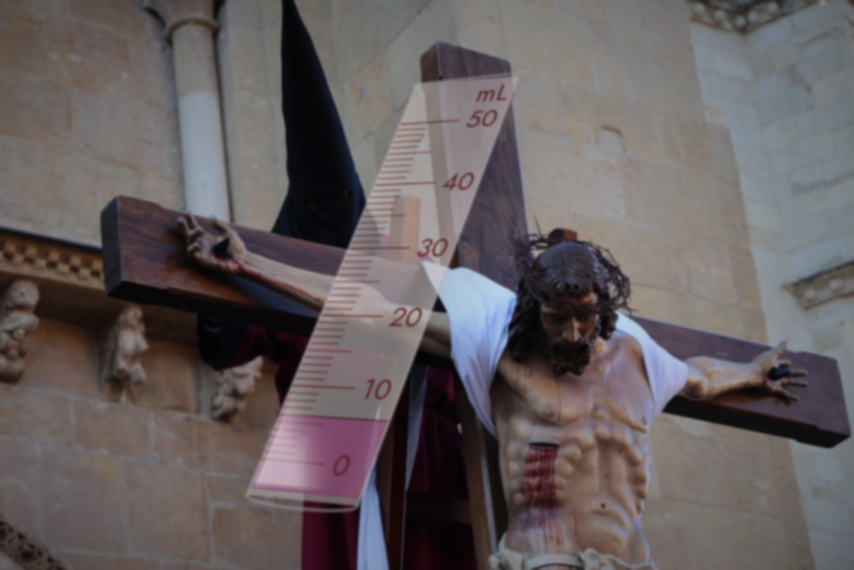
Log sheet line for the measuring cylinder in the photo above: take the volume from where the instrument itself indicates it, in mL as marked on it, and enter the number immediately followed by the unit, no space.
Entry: 6mL
